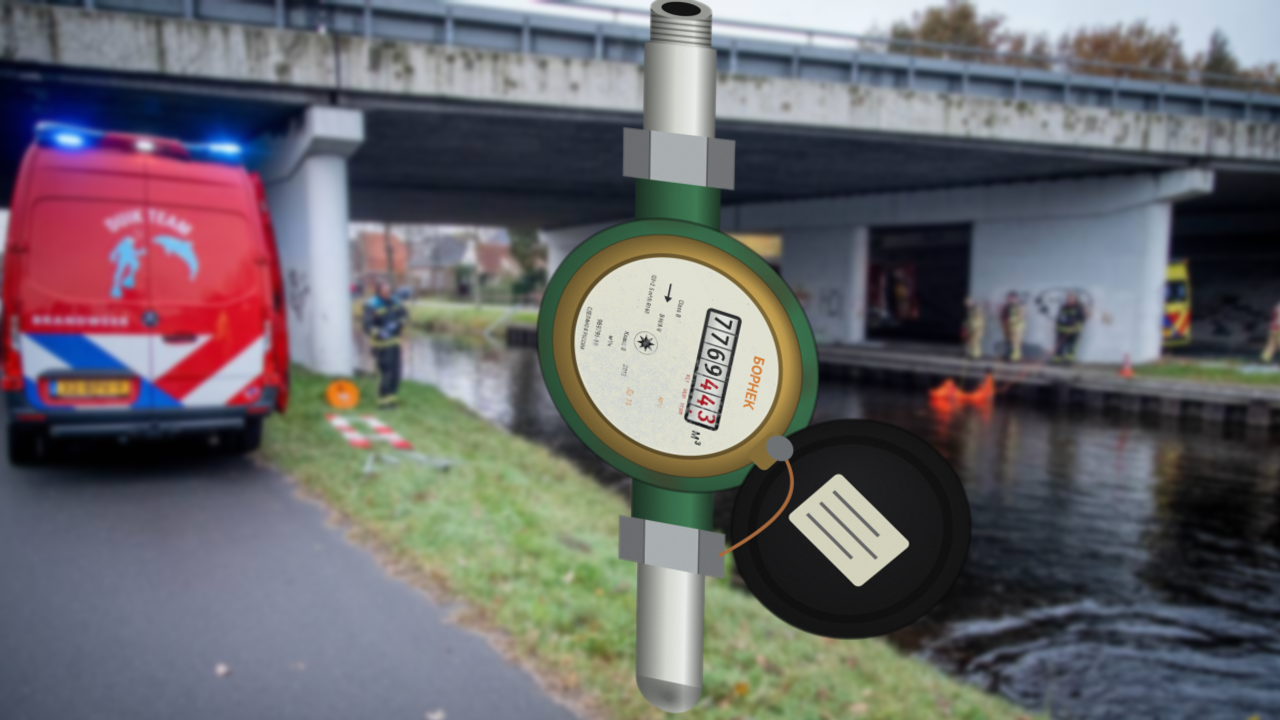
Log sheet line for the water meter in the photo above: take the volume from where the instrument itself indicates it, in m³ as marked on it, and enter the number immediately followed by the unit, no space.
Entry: 7769.443m³
